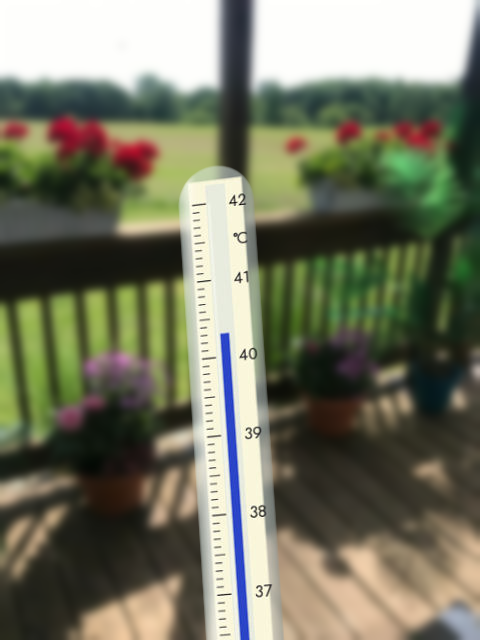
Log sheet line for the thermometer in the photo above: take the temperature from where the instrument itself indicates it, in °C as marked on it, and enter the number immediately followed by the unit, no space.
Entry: 40.3°C
